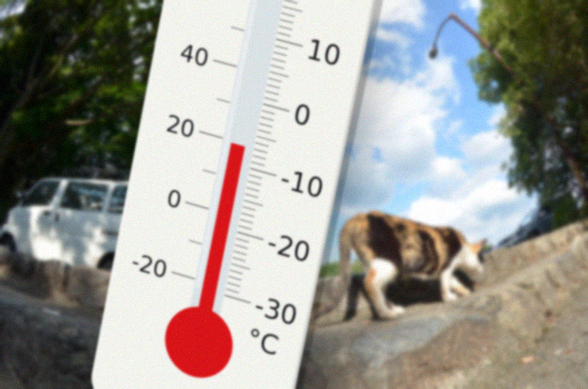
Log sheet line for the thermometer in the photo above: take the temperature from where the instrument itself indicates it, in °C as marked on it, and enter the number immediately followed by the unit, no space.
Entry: -7°C
